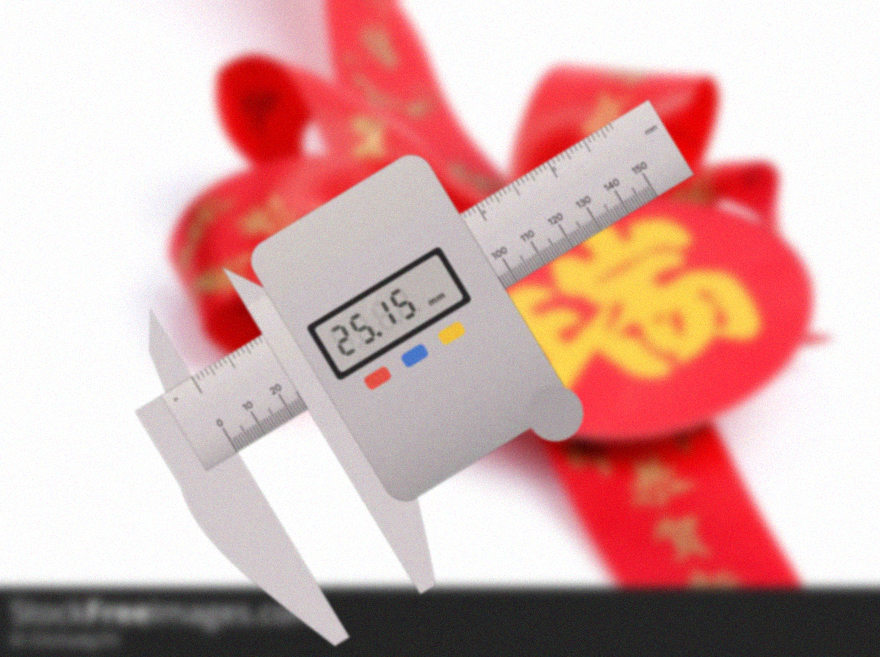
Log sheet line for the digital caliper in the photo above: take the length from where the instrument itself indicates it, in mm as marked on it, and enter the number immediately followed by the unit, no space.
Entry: 25.15mm
